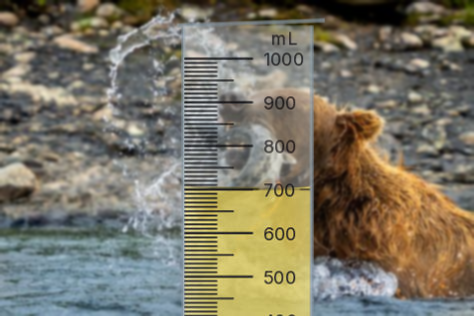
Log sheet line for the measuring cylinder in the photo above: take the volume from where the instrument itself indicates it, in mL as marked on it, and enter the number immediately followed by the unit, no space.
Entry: 700mL
